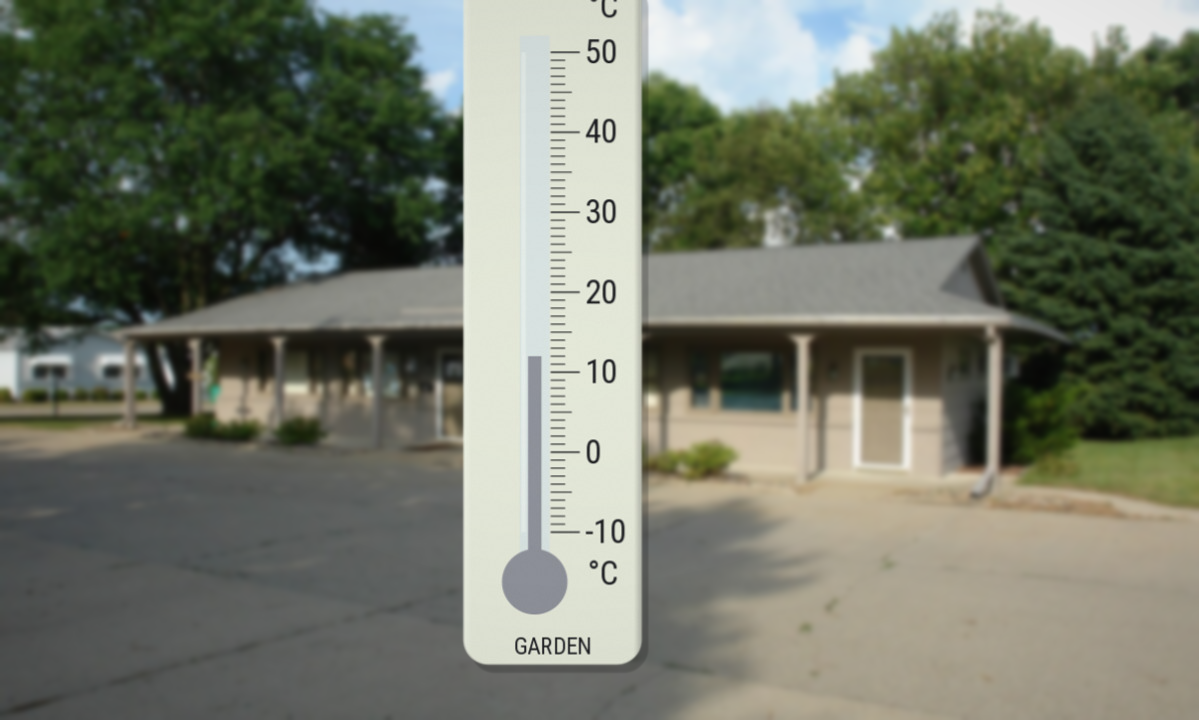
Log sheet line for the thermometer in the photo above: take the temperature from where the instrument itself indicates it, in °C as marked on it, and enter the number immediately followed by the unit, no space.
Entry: 12°C
